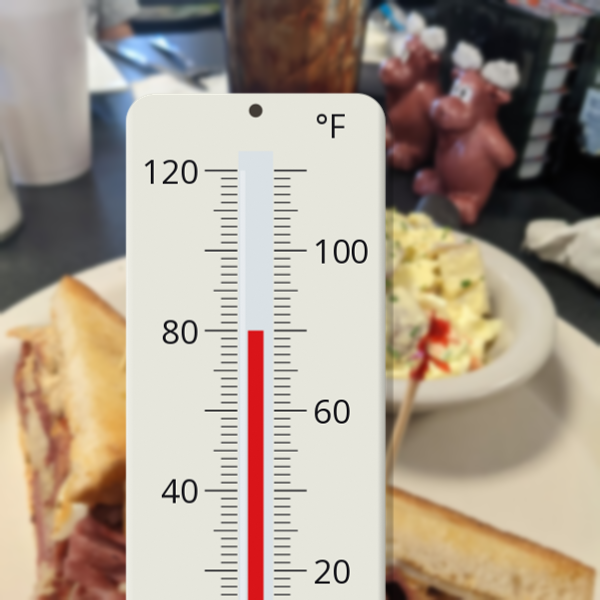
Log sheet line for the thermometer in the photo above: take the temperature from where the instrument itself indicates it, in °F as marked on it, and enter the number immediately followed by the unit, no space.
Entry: 80°F
